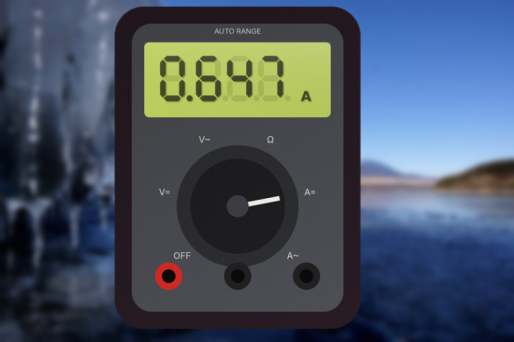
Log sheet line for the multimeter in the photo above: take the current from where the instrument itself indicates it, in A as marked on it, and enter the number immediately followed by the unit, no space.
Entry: 0.647A
